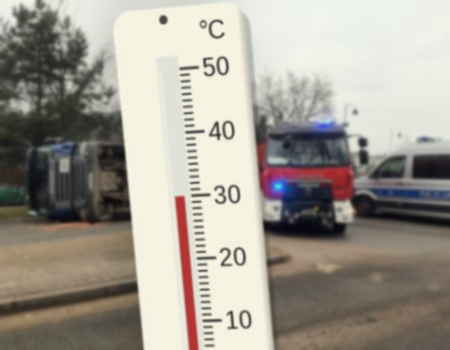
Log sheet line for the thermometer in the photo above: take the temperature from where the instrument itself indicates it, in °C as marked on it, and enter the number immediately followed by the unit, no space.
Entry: 30°C
